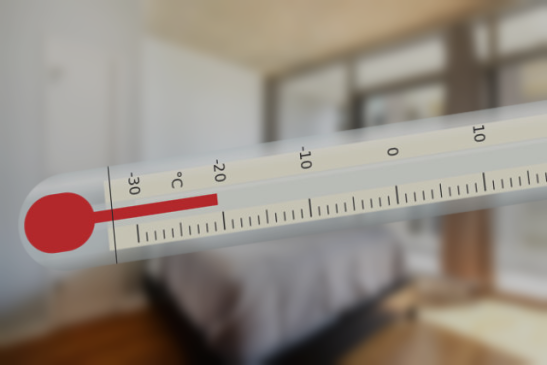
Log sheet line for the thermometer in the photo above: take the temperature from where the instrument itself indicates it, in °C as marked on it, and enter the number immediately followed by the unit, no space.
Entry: -20.5°C
